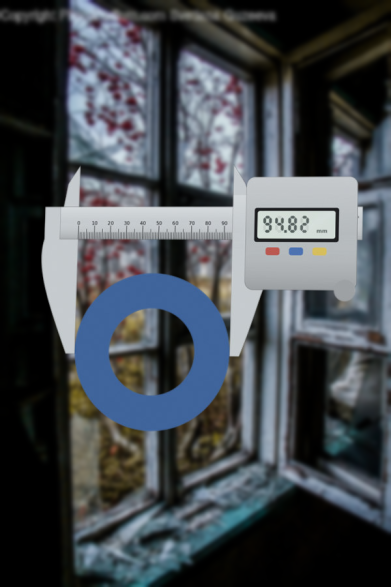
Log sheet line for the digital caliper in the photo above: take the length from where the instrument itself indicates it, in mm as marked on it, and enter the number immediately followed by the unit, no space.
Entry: 94.82mm
